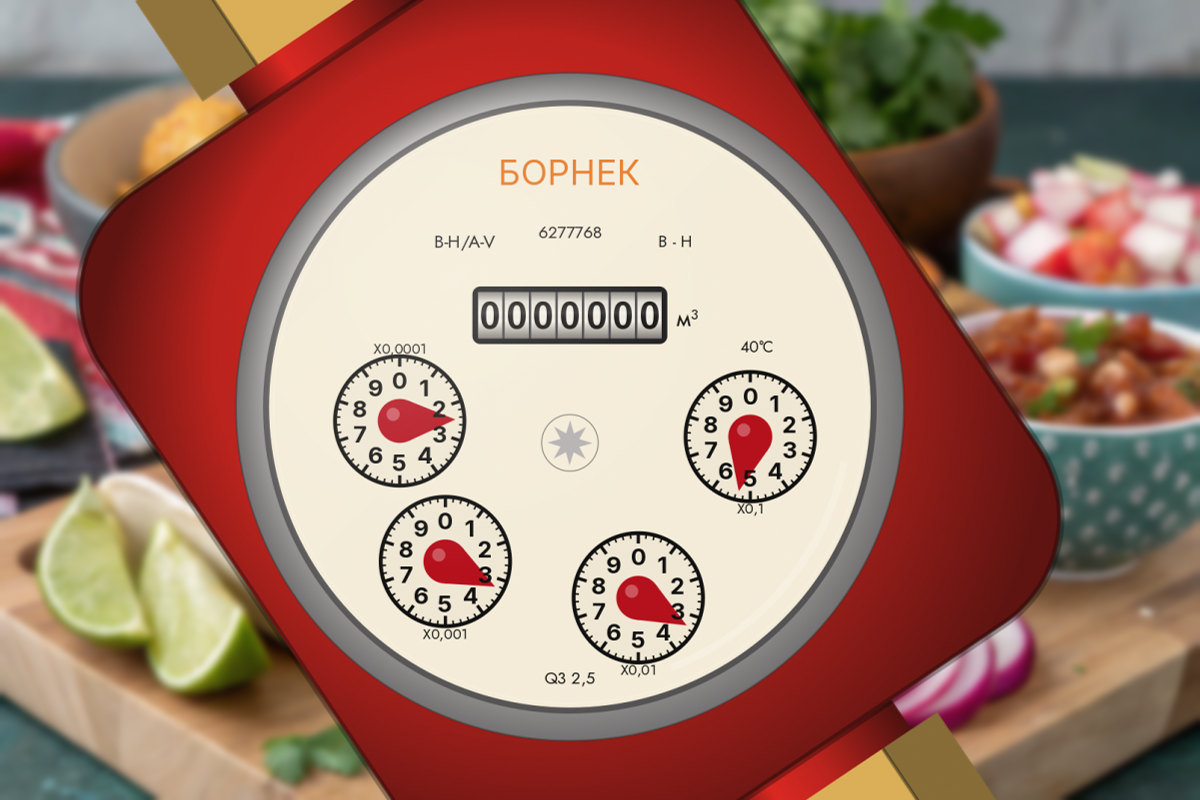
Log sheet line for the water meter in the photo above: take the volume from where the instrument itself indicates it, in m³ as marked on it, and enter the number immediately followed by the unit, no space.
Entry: 0.5332m³
